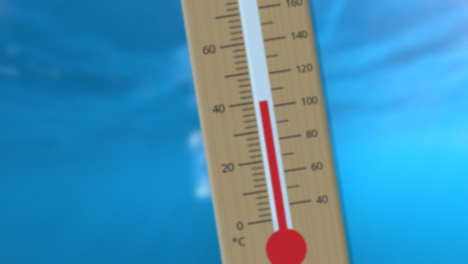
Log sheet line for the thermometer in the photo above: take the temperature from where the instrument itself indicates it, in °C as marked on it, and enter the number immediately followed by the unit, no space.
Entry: 40°C
